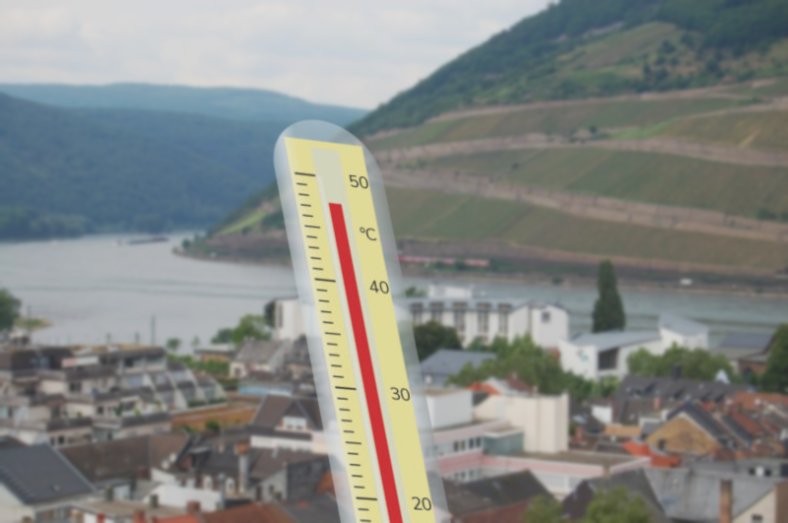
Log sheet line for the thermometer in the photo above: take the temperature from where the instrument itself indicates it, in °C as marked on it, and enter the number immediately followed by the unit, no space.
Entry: 47.5°C
